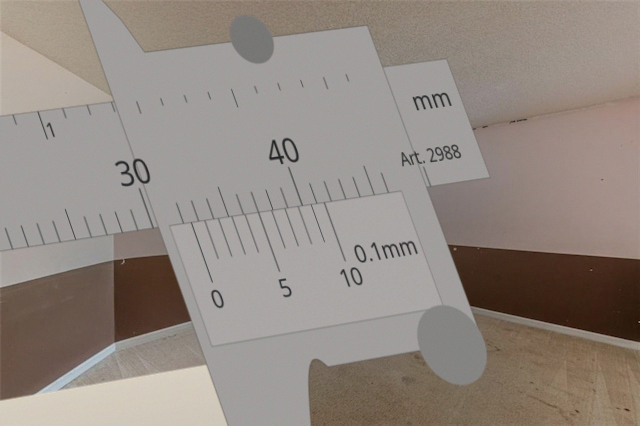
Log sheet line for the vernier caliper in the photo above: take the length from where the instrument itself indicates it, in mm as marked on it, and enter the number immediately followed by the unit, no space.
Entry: 32.5mm
